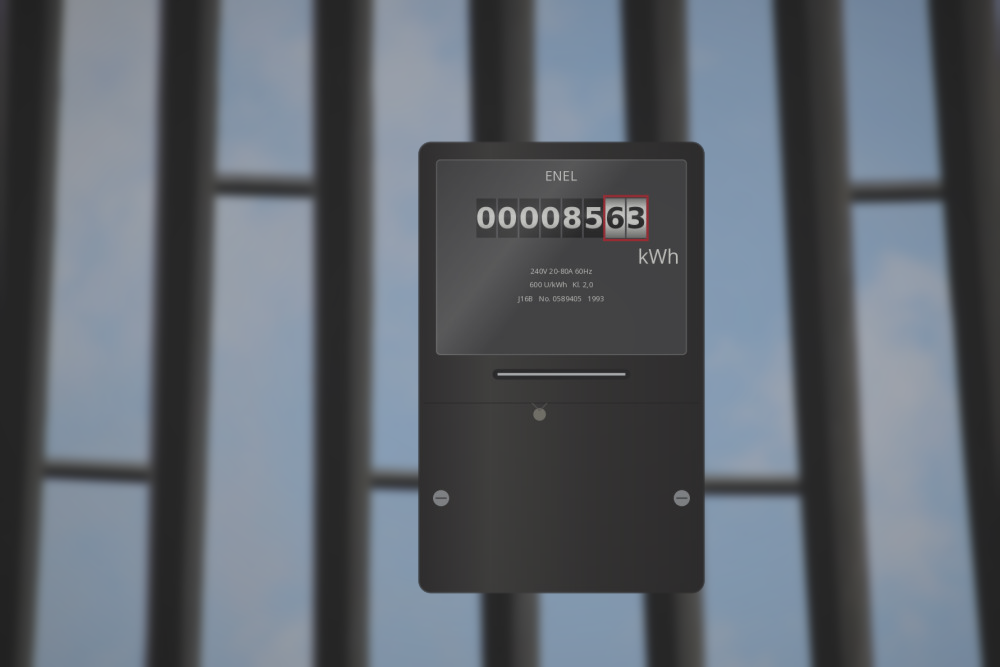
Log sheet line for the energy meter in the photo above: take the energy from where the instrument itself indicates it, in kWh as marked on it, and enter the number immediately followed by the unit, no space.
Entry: 85.63kWh
